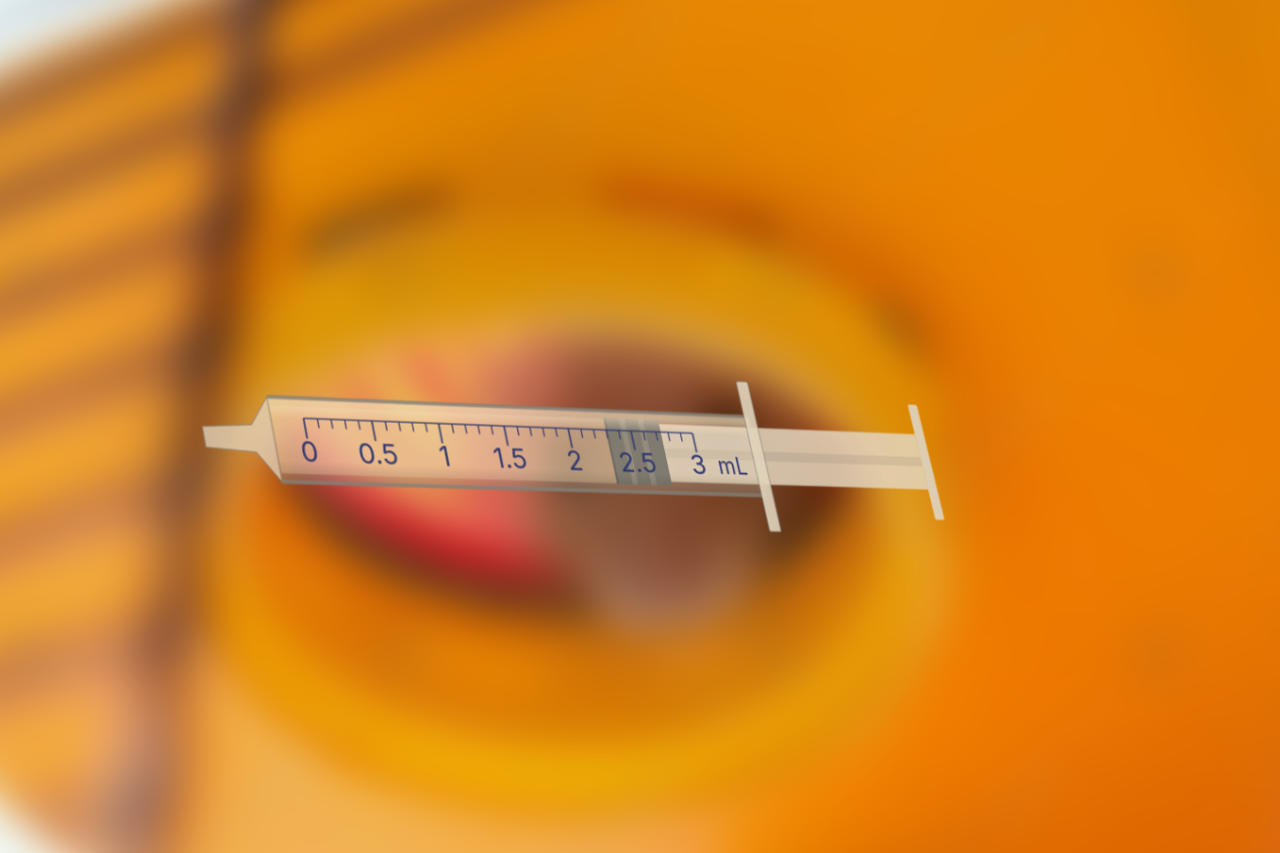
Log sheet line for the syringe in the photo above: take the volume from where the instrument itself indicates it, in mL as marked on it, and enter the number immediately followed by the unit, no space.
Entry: 2.3mL
